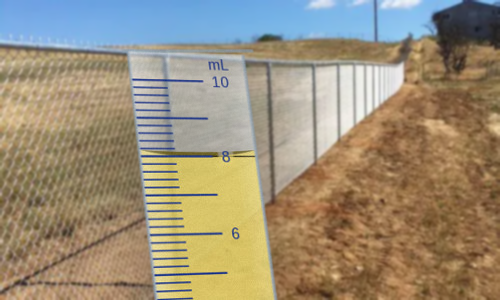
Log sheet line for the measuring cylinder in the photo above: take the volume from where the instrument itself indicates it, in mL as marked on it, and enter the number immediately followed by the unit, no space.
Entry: 8mL
